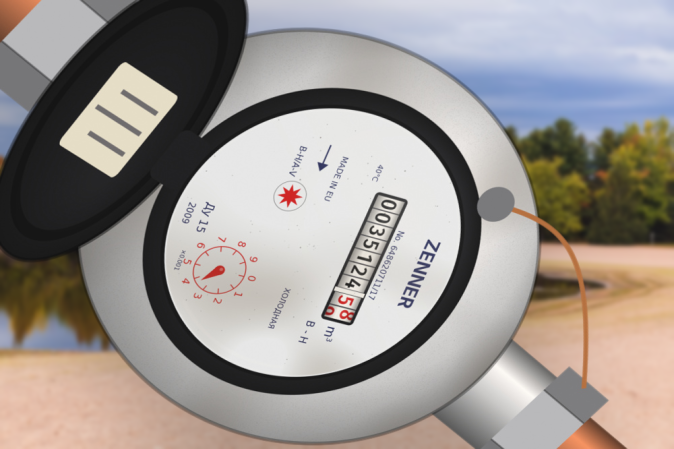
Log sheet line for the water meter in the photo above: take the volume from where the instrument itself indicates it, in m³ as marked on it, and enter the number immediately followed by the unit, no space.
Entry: 35124.583m³
